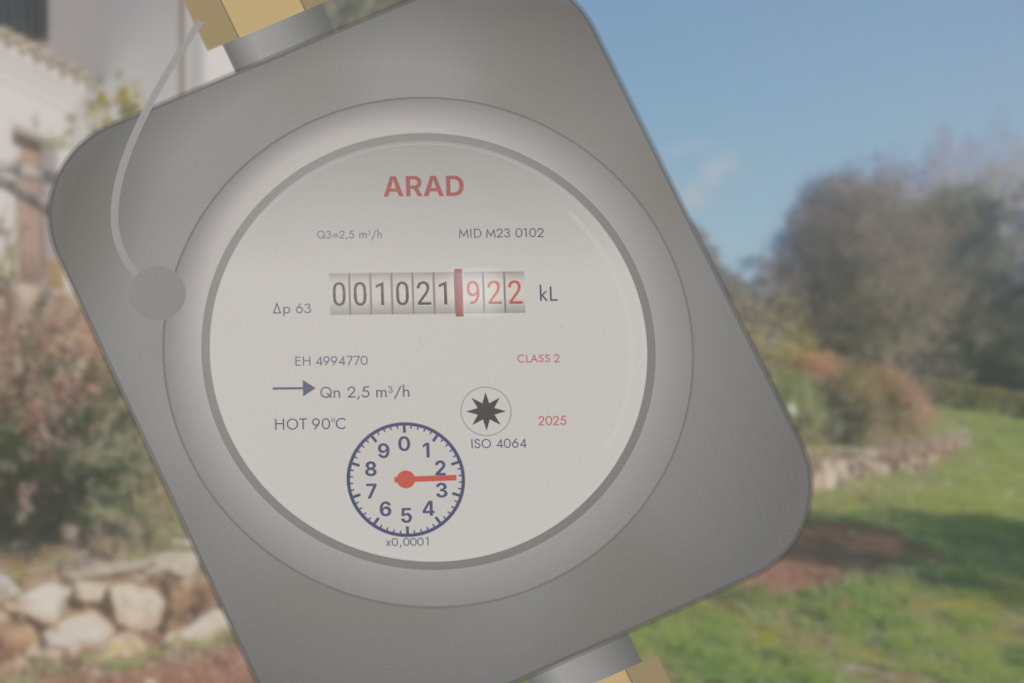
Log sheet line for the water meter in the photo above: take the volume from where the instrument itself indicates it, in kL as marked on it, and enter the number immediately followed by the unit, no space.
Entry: 1021.9222kL
